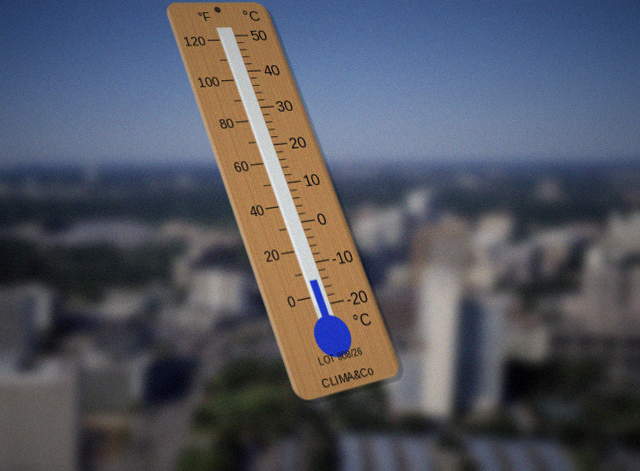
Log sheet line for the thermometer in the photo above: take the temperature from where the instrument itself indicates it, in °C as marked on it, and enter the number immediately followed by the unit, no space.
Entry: -14°C
